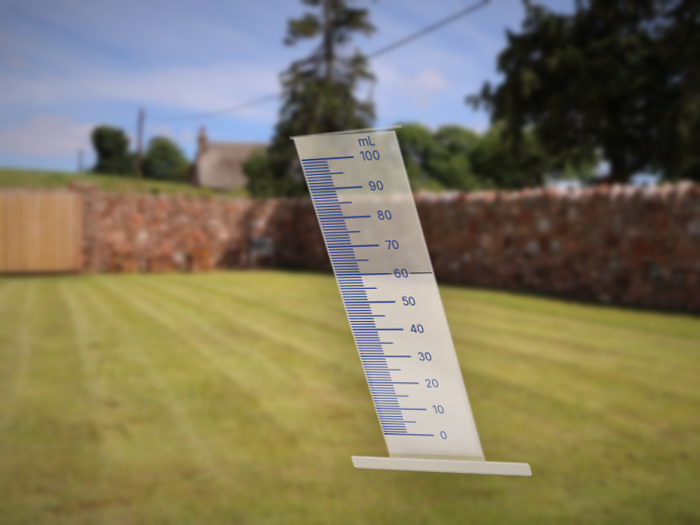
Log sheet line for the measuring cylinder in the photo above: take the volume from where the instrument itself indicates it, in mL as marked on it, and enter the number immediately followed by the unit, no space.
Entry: 60mL
